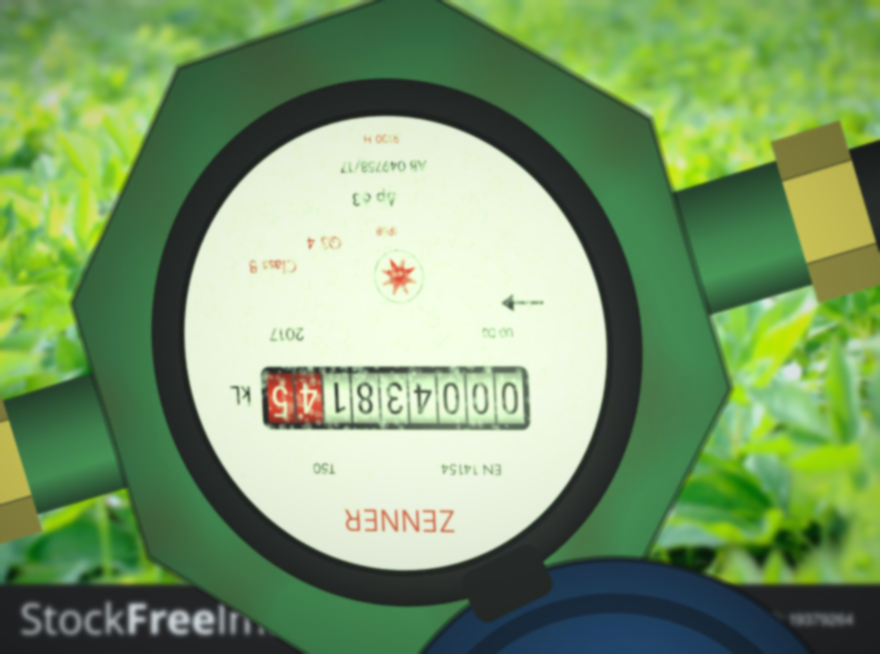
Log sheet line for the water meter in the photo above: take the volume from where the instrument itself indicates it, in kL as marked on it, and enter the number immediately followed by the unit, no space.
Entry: 4381.45kL
